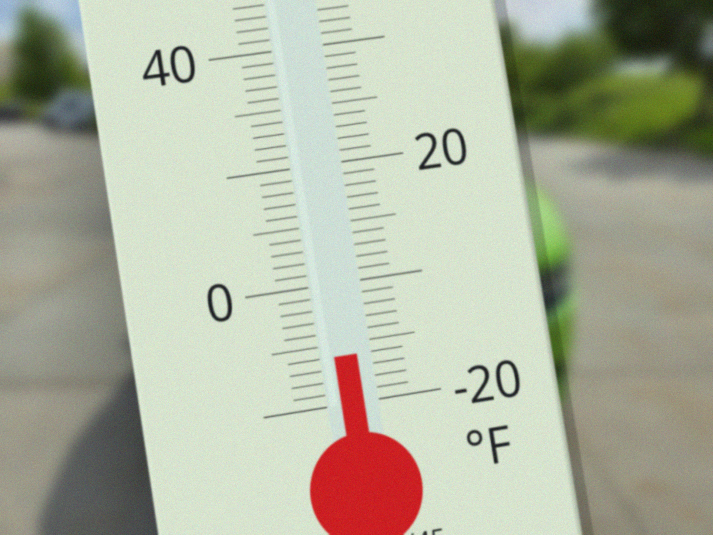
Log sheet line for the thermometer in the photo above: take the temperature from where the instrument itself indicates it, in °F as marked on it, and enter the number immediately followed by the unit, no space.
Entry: -12°F
